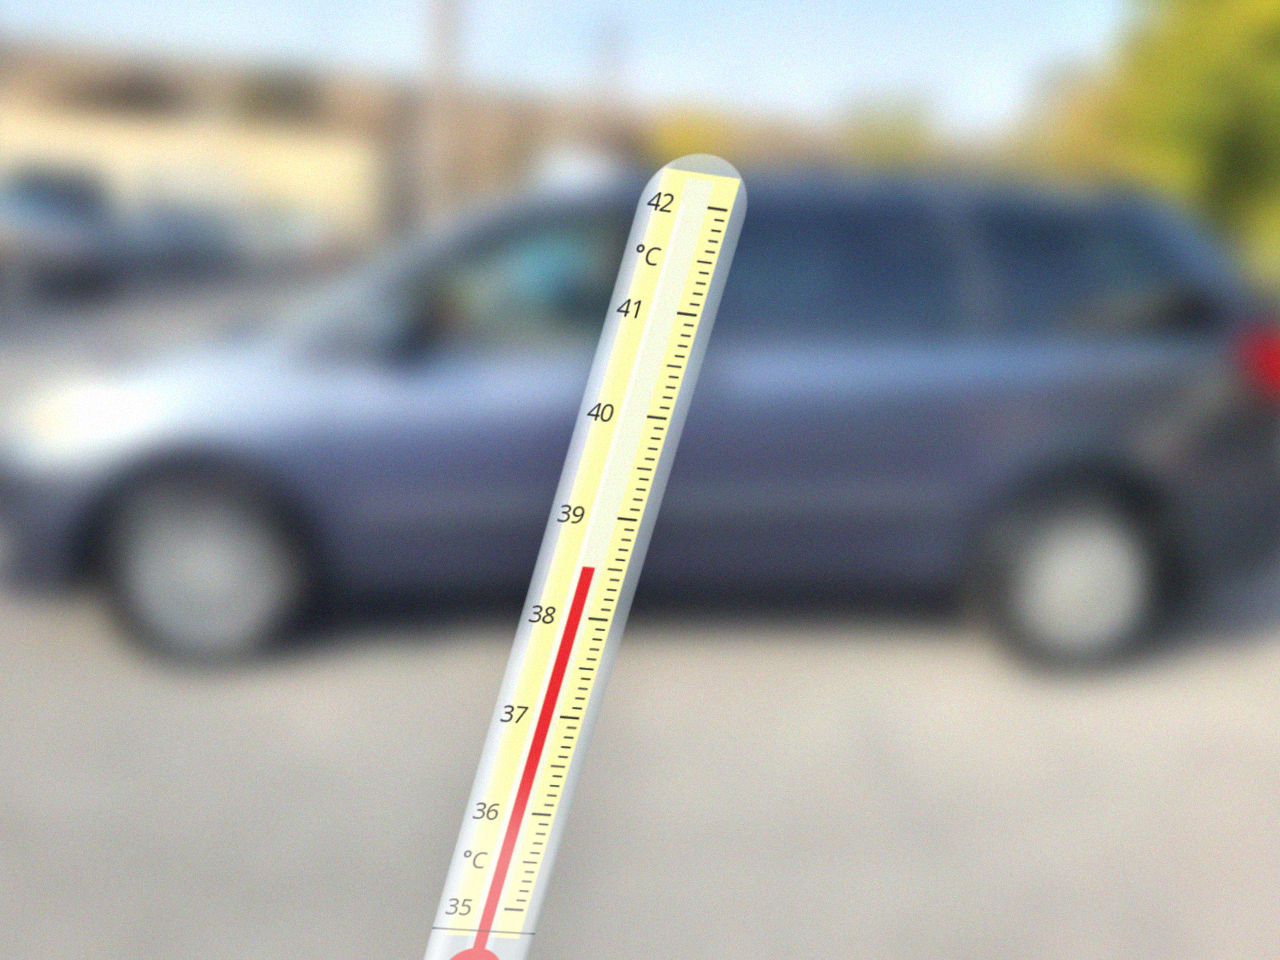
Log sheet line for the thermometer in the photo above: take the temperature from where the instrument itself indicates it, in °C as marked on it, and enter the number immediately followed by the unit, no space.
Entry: 38.5°C
